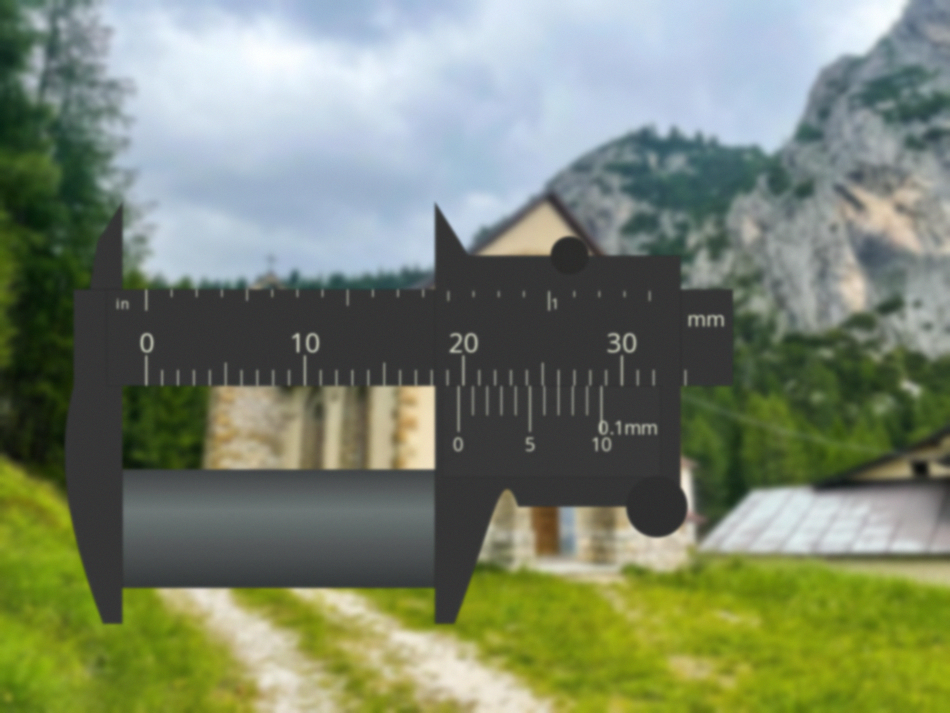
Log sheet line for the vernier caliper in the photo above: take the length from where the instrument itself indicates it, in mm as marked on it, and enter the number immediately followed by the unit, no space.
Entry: 19.7mm
